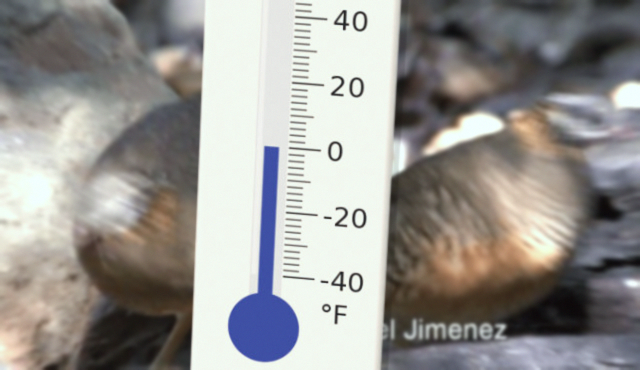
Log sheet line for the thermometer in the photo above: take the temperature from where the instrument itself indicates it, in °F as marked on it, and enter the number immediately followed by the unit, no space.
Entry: 0°F
